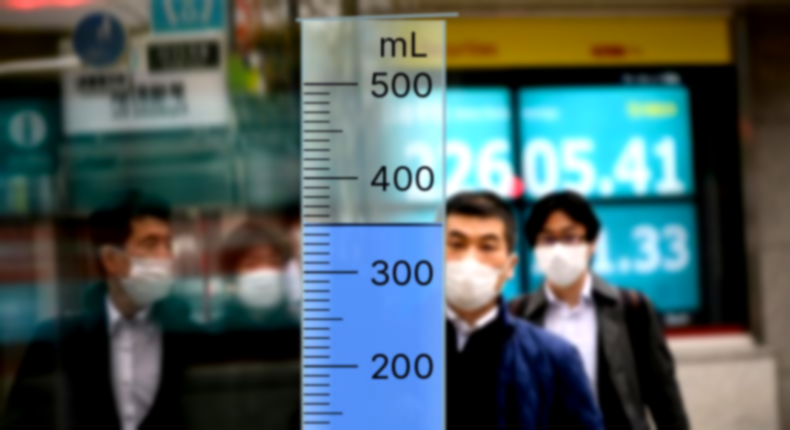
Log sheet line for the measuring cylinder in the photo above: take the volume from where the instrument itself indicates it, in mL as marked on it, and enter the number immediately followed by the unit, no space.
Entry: 350mL
